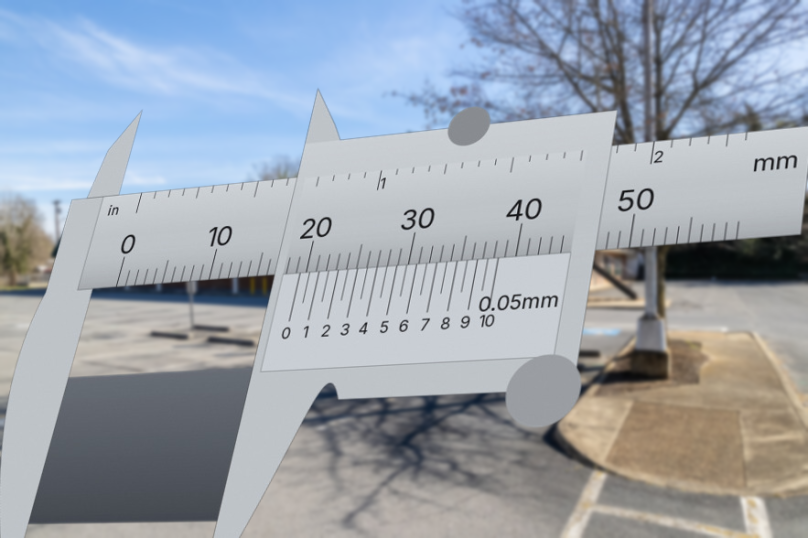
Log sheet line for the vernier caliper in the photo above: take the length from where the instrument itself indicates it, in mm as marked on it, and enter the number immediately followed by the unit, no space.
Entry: 19.4mm
